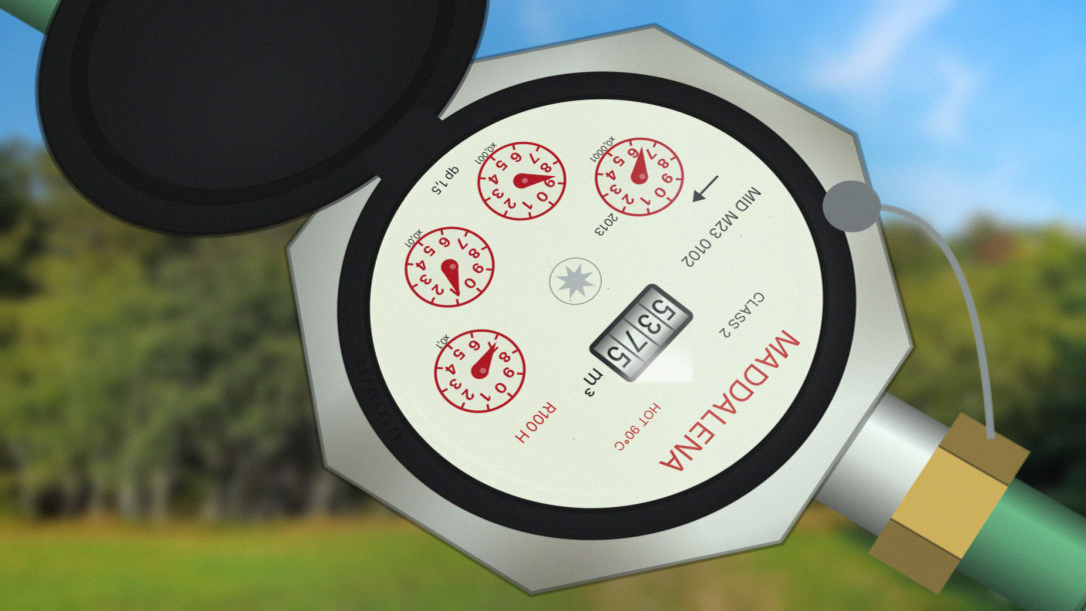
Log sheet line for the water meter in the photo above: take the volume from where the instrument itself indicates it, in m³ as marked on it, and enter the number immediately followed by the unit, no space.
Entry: 5375.7086m³
